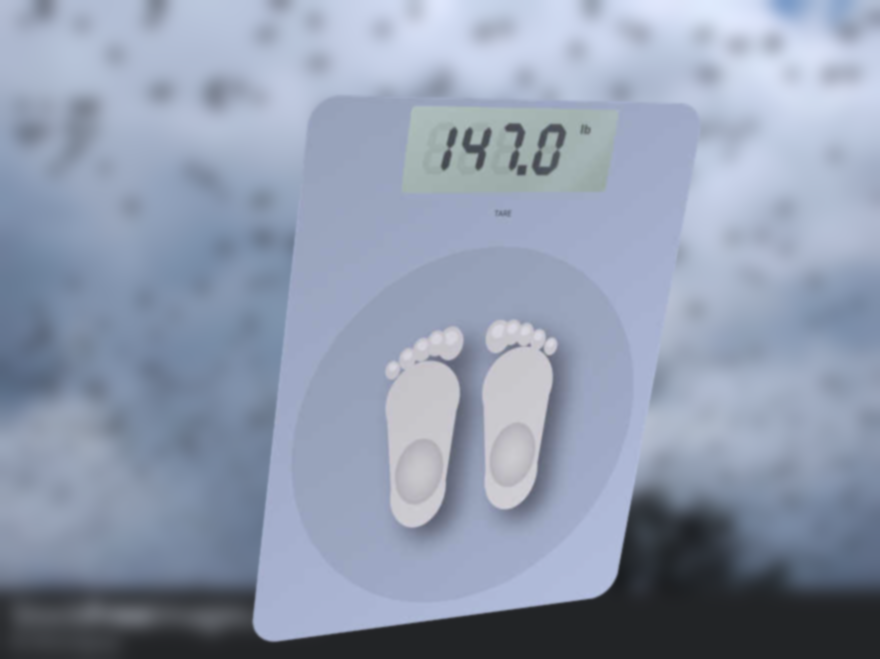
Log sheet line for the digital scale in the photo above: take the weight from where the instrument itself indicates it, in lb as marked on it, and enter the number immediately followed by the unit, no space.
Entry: 147.0lb
